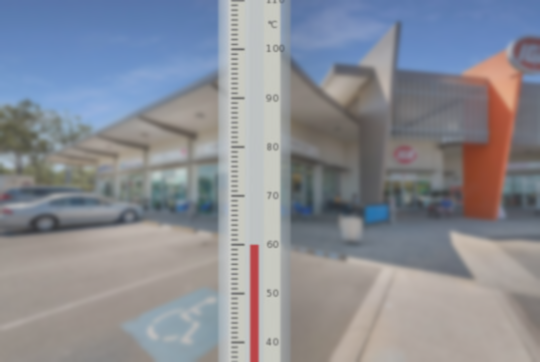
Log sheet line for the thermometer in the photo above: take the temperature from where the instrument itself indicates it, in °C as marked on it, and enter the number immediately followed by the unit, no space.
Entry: 60°C
